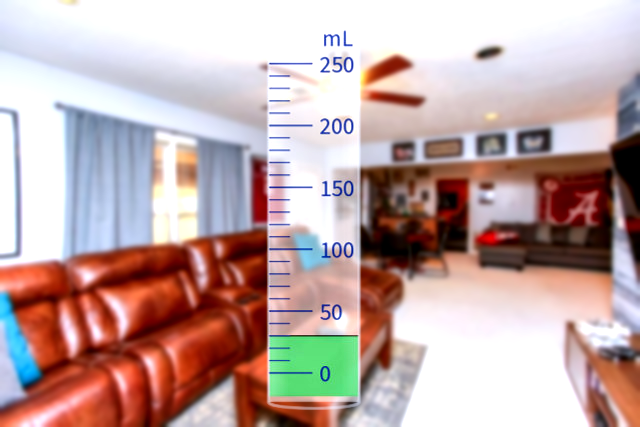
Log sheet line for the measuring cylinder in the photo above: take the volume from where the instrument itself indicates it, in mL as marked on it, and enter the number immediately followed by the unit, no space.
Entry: 30mL
